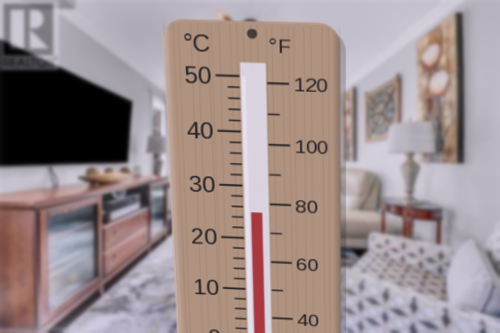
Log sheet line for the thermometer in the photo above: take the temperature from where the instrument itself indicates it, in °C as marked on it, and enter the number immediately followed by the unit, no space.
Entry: 25°C
